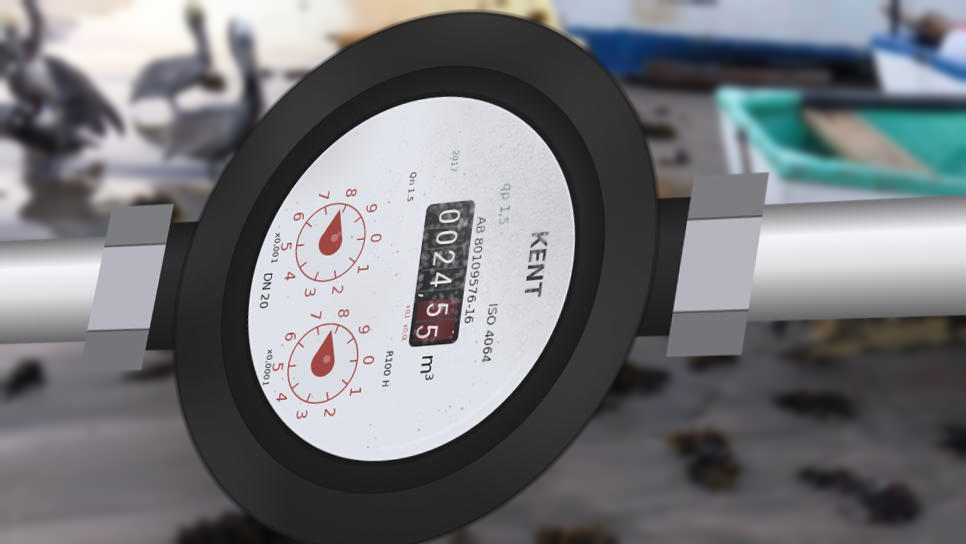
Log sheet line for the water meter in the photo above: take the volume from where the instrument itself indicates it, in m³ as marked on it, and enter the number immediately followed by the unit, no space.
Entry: 24.5477m³
